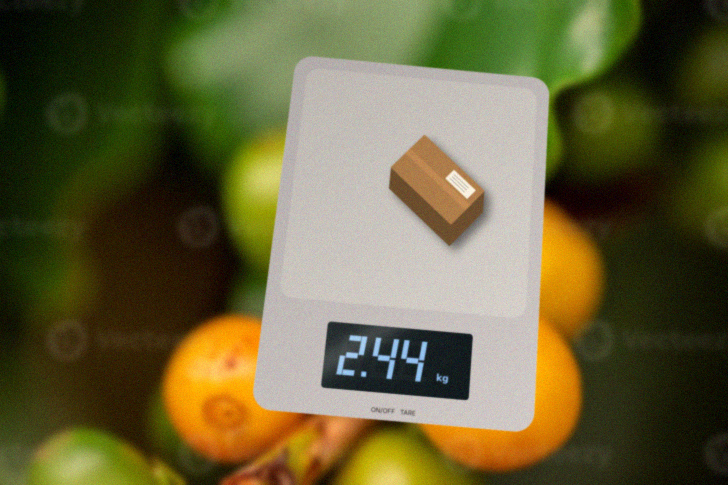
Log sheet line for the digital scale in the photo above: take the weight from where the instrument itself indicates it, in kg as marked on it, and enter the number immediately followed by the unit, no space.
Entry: 2.44kg
